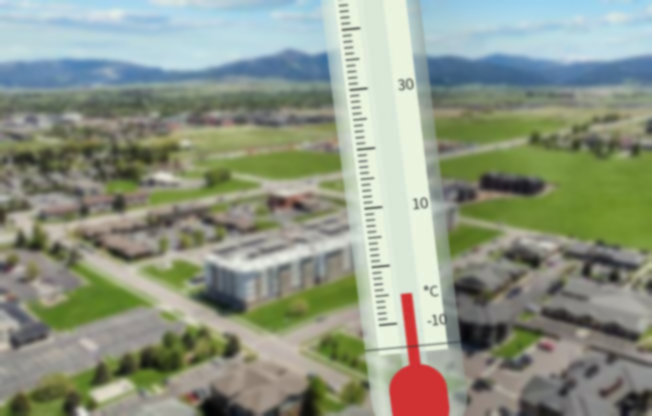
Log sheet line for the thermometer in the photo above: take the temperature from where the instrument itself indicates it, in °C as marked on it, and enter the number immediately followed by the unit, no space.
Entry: -5°C
